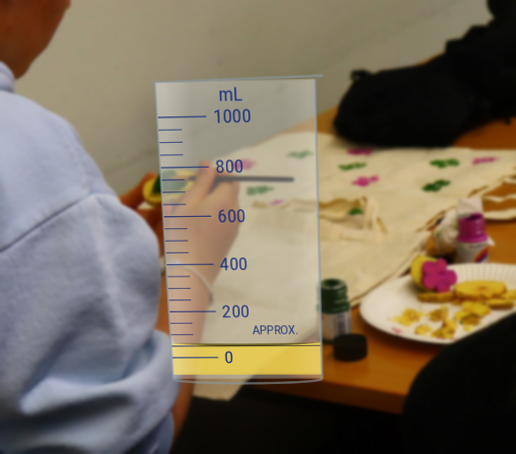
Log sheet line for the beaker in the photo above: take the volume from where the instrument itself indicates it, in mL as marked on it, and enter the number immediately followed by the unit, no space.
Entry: 50mL
